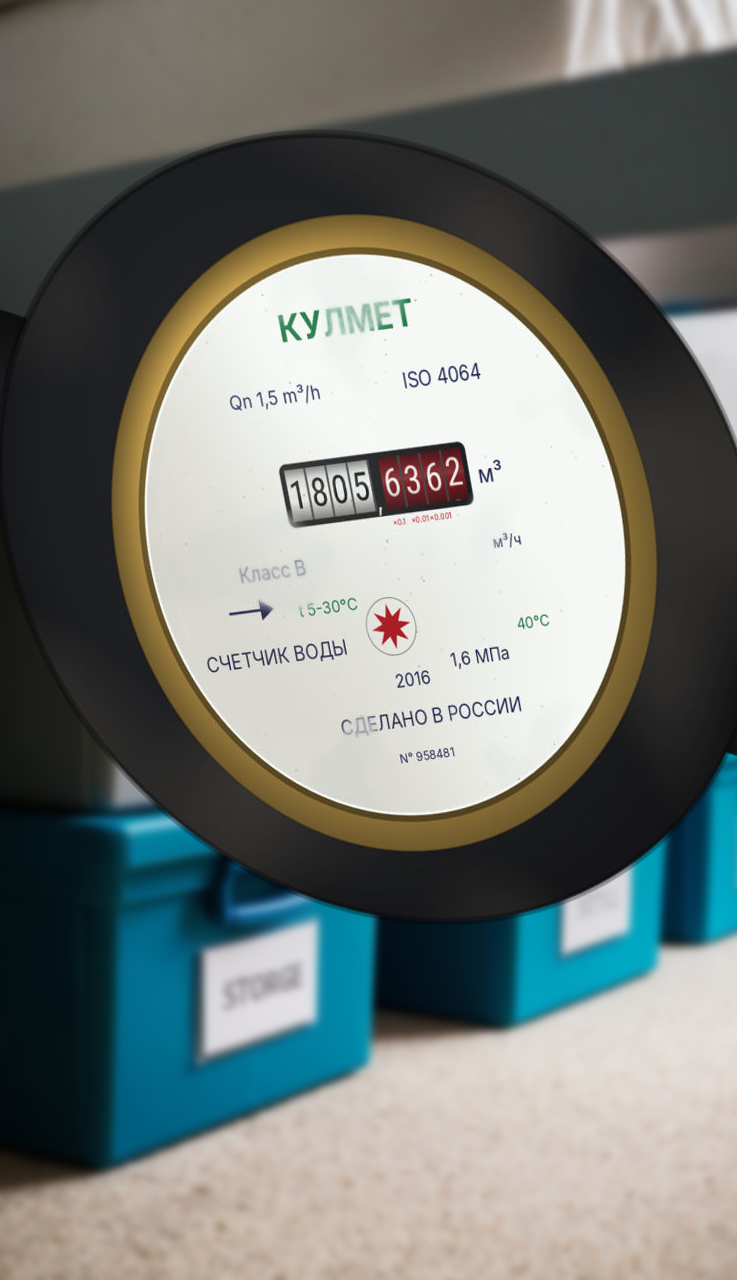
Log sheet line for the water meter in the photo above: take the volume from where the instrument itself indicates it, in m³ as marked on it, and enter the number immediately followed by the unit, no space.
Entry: 1805.6362m³
